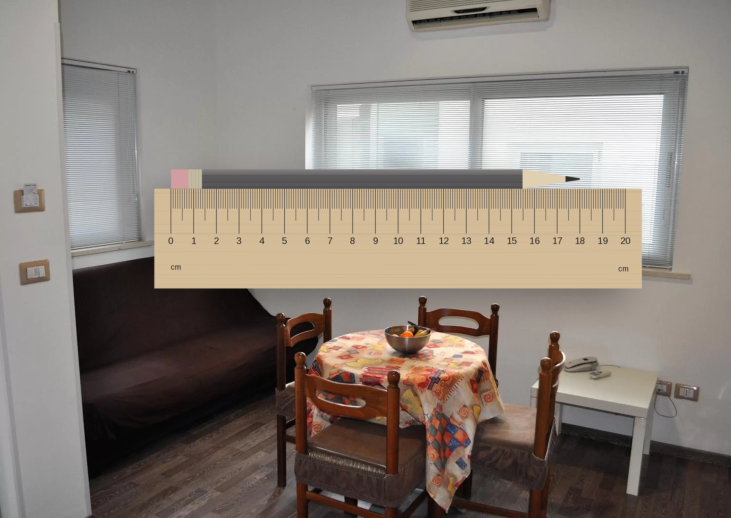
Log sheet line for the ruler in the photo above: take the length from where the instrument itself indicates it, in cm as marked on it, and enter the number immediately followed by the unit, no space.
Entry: 18cm
